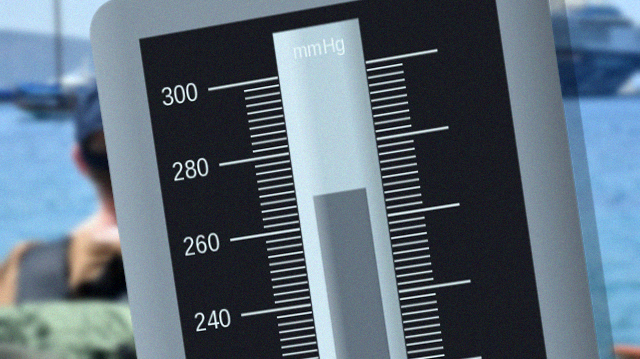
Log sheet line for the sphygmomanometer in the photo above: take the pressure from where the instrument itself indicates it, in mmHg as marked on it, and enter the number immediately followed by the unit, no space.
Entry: 268mmHg
